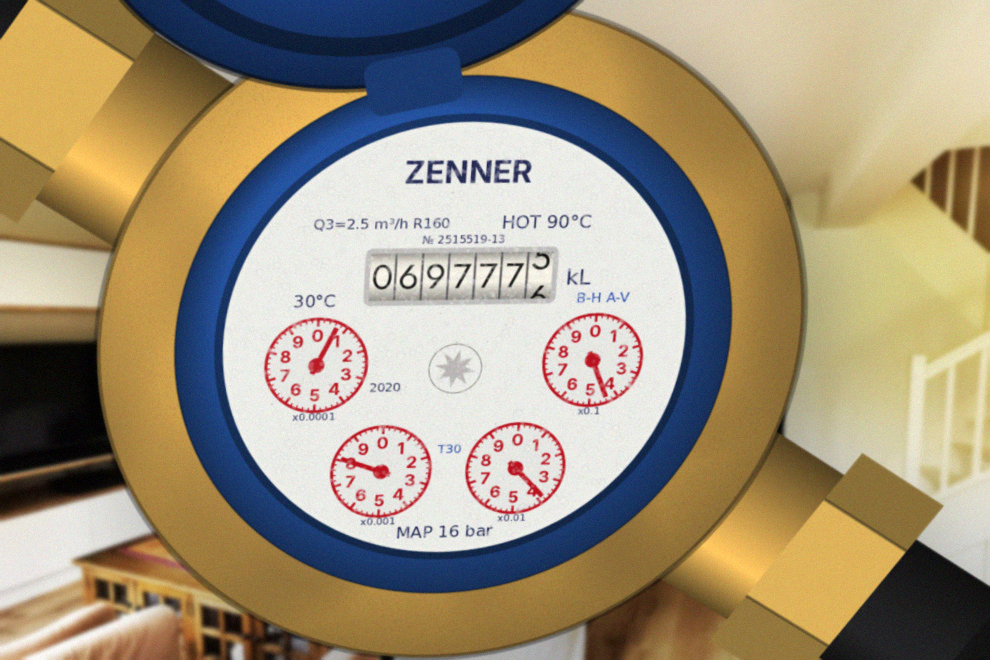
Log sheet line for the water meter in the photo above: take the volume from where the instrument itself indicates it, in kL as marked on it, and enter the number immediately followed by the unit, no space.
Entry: 697775.4380kL
